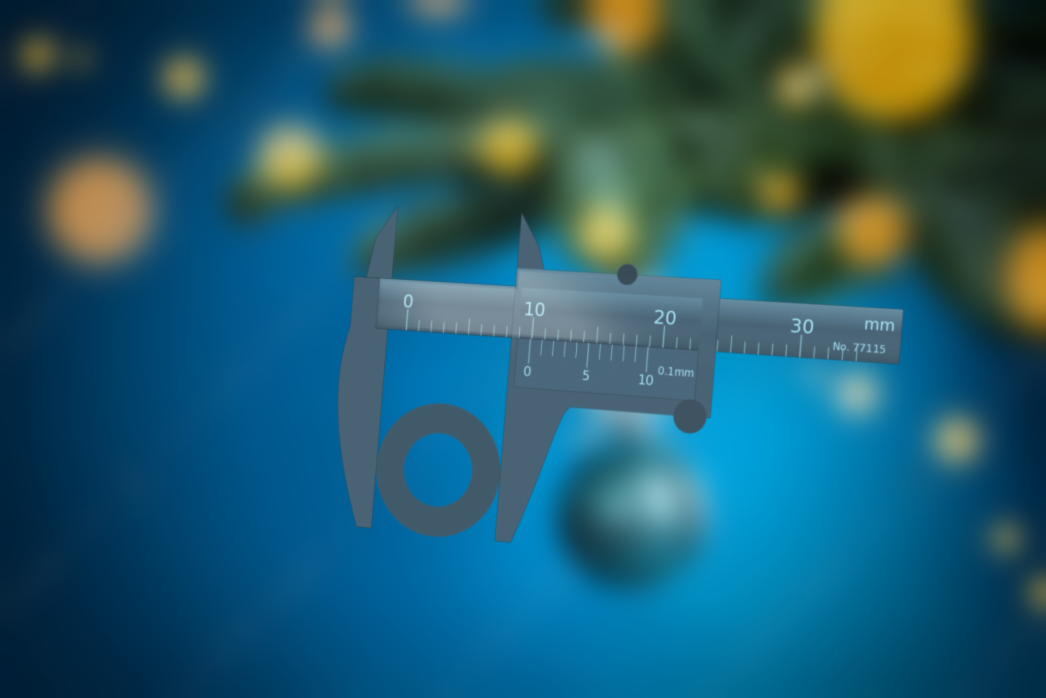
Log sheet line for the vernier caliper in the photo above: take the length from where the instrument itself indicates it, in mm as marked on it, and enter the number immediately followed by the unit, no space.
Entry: 9.9mm
